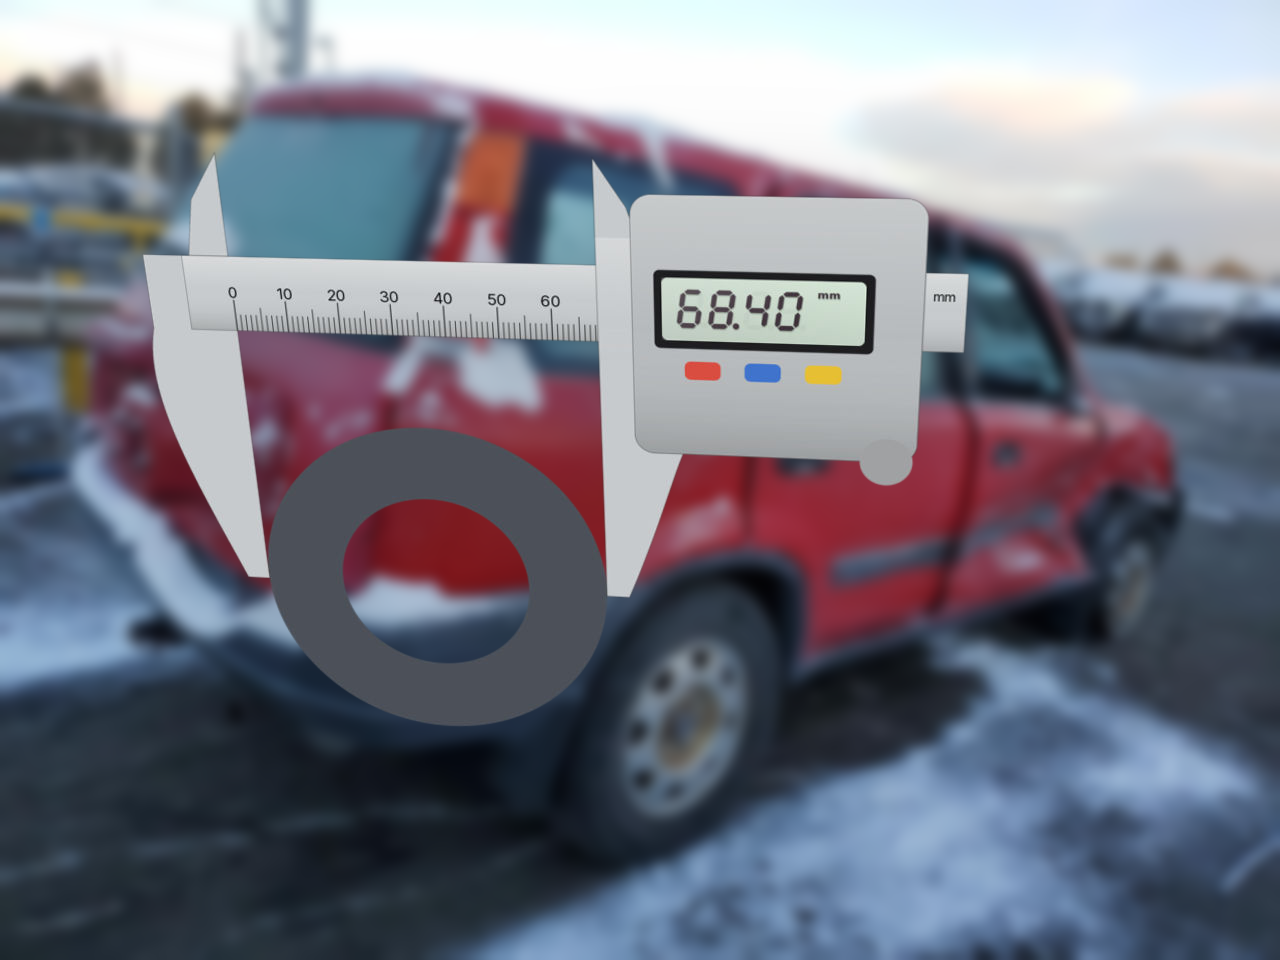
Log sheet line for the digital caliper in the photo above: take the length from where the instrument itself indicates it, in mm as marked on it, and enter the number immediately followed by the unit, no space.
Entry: 68.40mm
